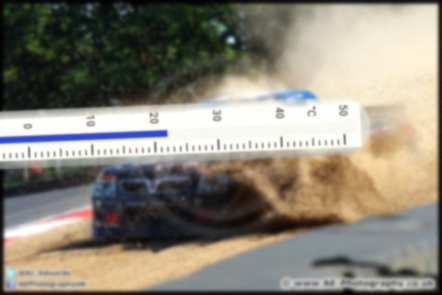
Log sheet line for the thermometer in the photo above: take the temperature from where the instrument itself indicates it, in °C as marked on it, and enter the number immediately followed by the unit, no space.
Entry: 22°C
